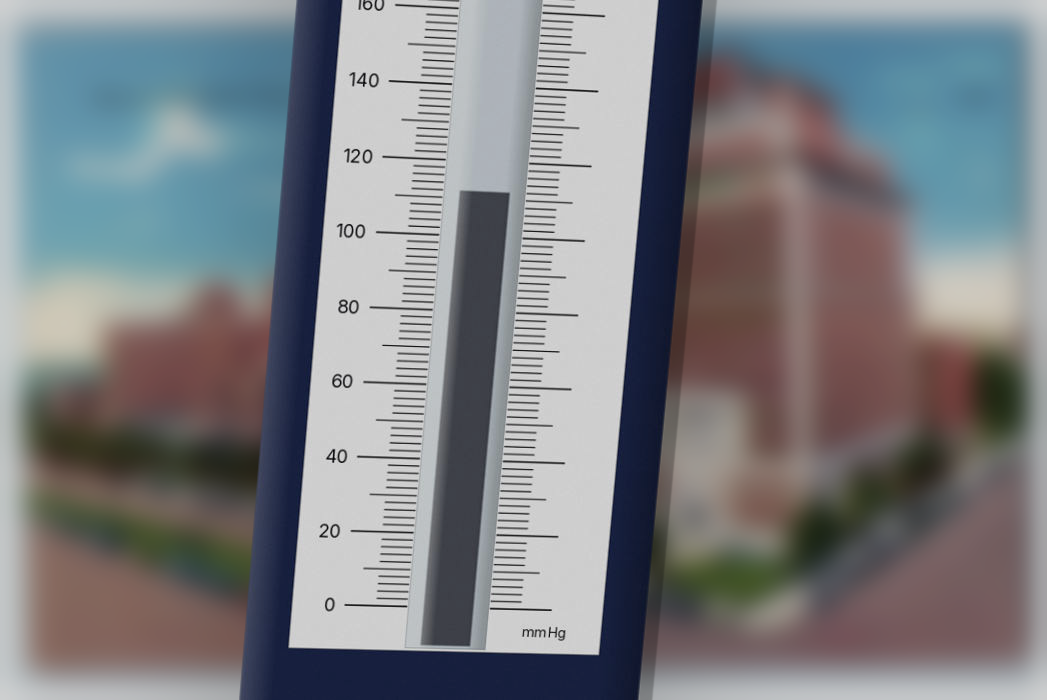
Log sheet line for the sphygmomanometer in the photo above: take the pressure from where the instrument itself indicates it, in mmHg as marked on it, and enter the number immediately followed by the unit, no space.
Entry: 112mmHg
